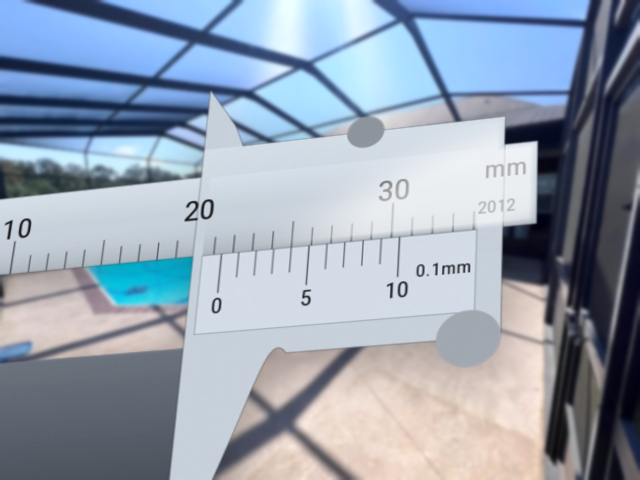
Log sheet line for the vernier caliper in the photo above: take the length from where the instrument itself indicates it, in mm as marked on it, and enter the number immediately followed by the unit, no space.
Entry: 21.4mm
